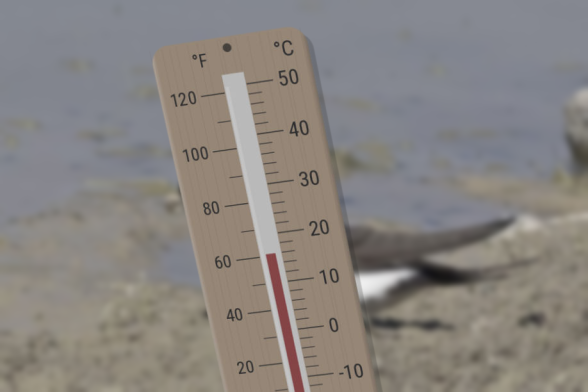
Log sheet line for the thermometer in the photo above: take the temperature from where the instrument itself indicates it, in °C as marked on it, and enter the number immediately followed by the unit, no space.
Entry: 16°C
